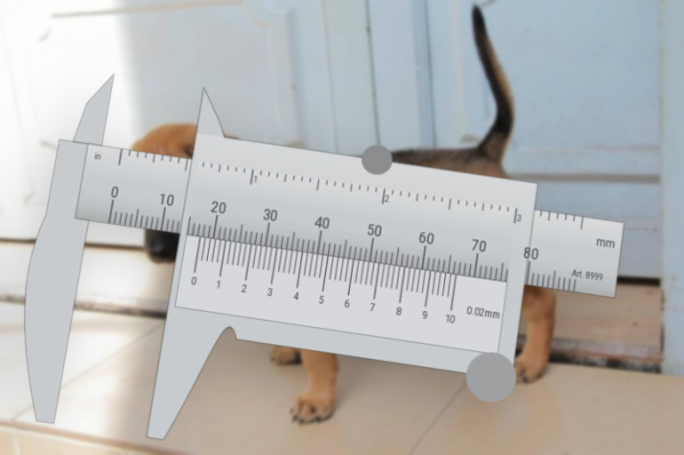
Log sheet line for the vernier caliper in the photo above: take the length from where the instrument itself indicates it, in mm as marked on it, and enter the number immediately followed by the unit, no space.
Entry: 17.5mm
